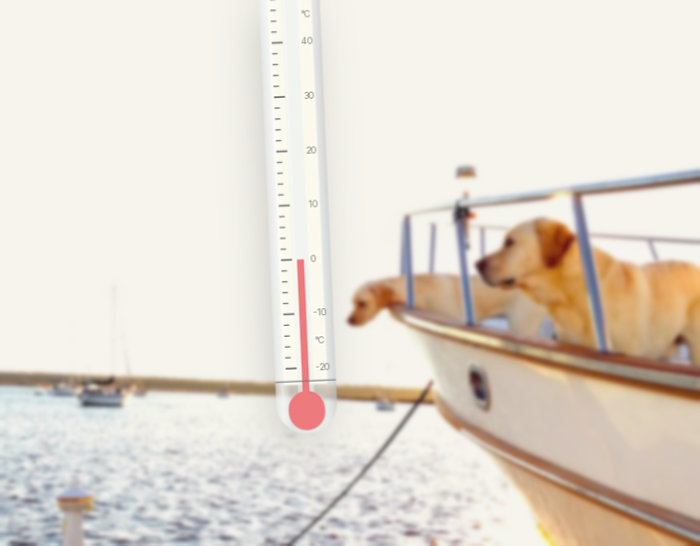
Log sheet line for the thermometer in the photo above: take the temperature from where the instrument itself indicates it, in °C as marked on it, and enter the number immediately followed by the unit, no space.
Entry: 0°C
